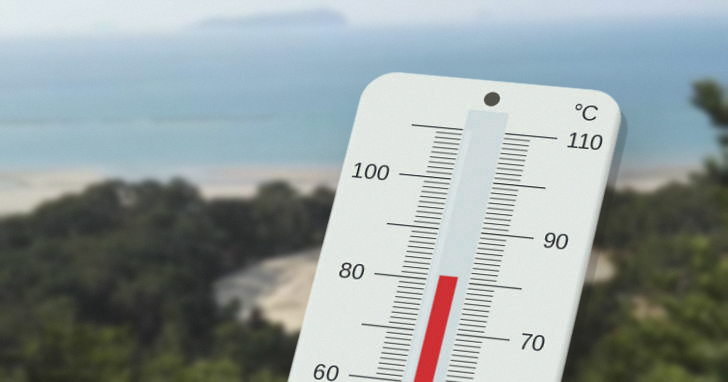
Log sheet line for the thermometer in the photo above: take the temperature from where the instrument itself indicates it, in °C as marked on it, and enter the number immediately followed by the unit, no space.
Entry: 81°C
